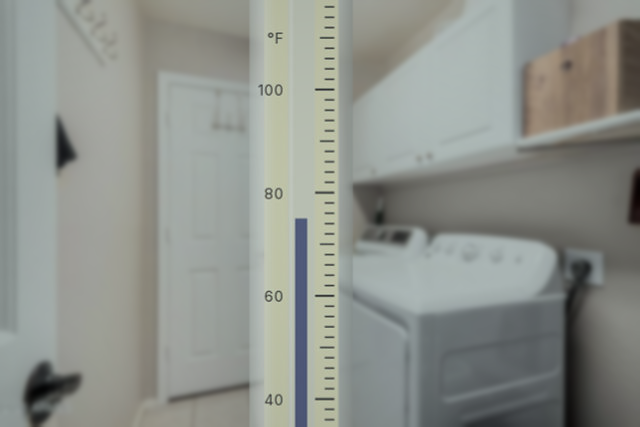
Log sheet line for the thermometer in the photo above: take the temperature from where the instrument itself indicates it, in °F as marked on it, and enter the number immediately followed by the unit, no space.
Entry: 75°F
